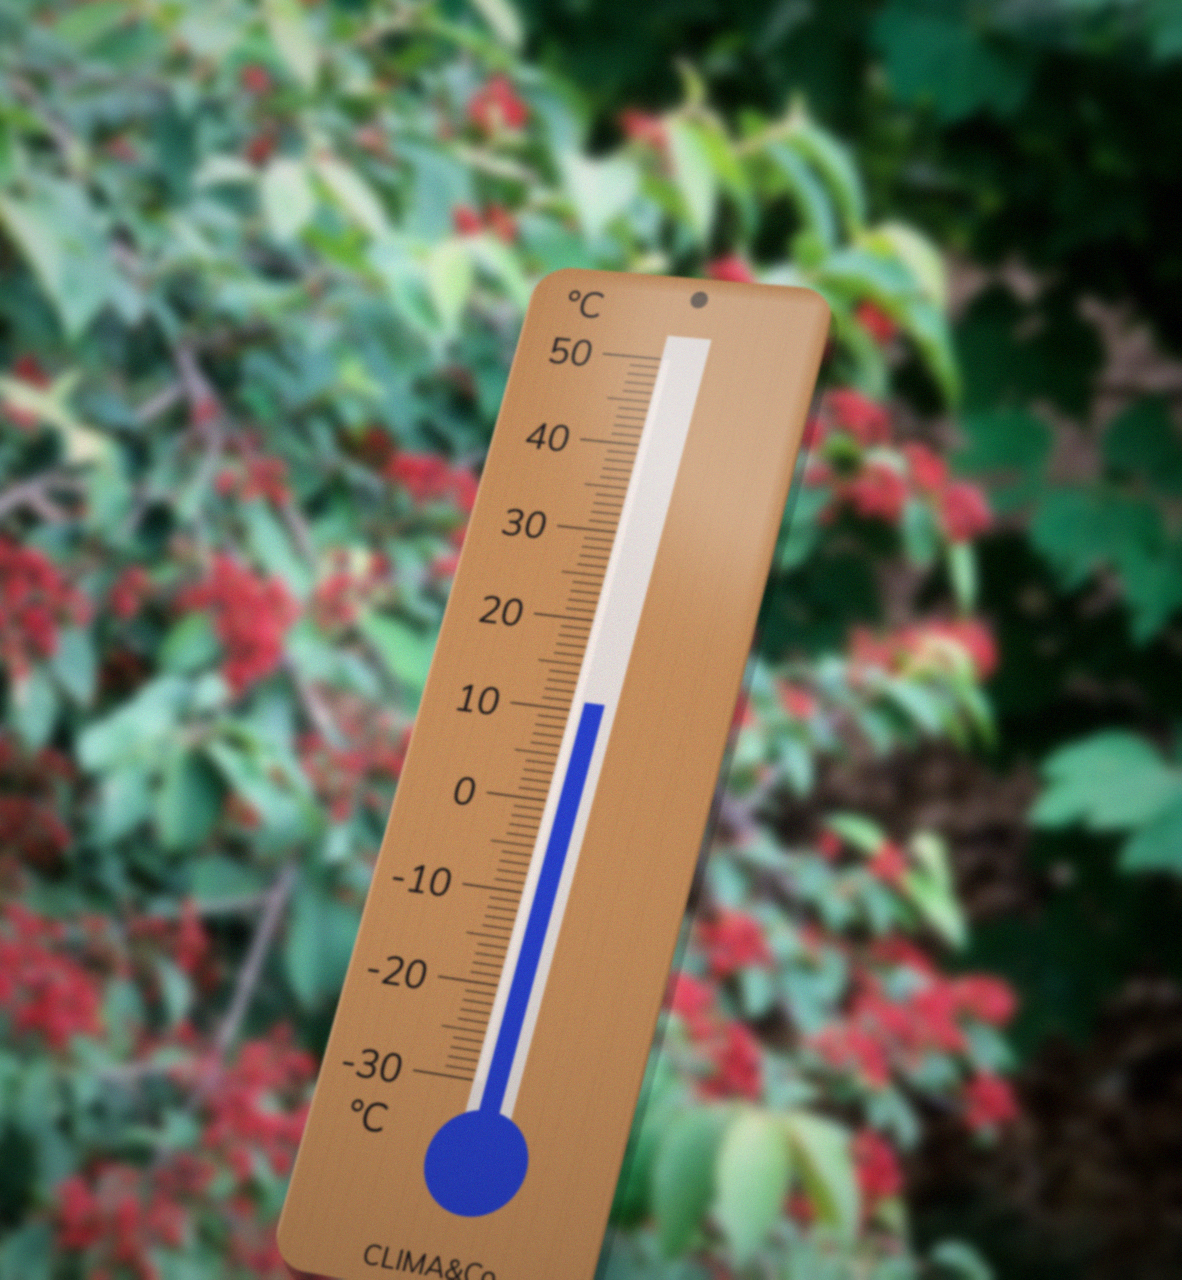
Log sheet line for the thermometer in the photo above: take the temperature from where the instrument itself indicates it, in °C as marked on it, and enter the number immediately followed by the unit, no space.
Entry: 11°C
